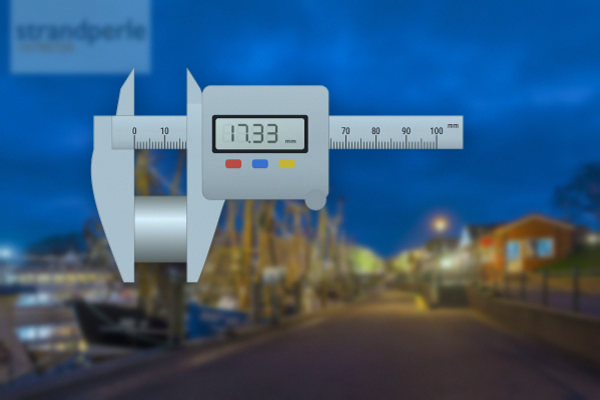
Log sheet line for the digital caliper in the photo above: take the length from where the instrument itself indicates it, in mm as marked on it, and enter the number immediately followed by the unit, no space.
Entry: 17.33mm
